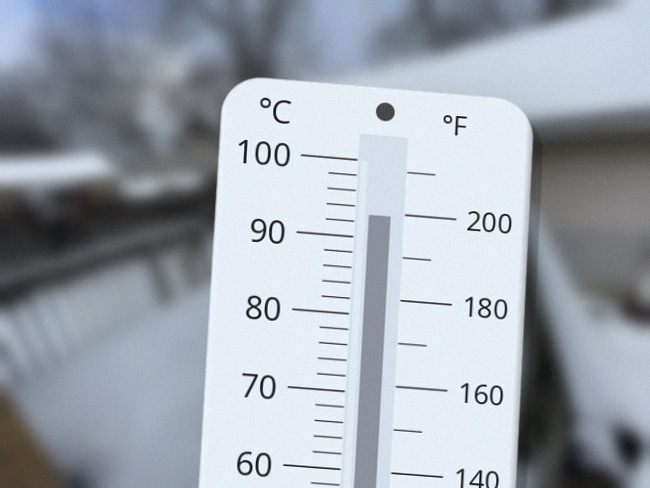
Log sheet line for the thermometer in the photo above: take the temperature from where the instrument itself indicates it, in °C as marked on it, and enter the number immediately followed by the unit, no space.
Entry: 93°C
